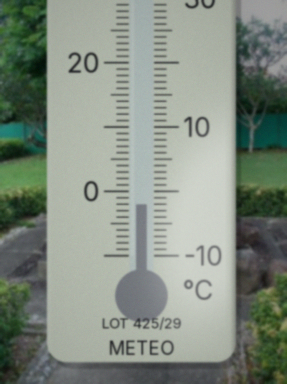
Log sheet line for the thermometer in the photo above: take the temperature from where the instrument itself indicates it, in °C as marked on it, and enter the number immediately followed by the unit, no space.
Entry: -2°C
